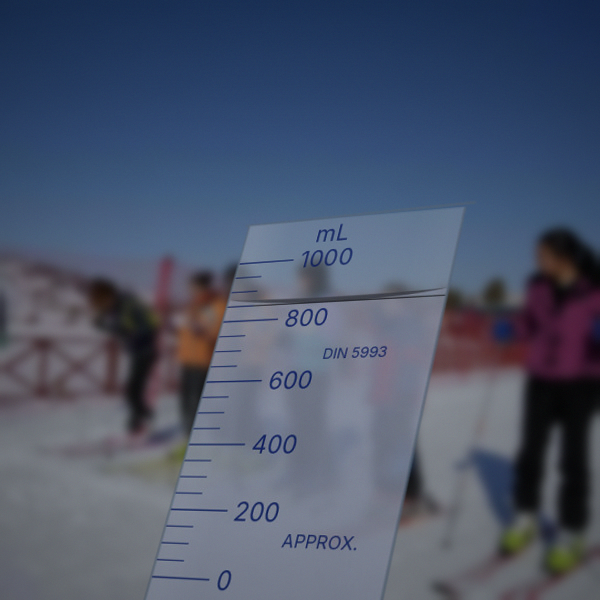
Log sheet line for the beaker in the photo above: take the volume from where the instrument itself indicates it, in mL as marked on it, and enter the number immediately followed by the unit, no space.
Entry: 850mL
